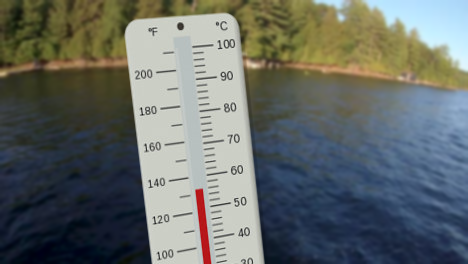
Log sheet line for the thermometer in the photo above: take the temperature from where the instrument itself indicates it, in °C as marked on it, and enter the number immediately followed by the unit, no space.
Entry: 56°C
